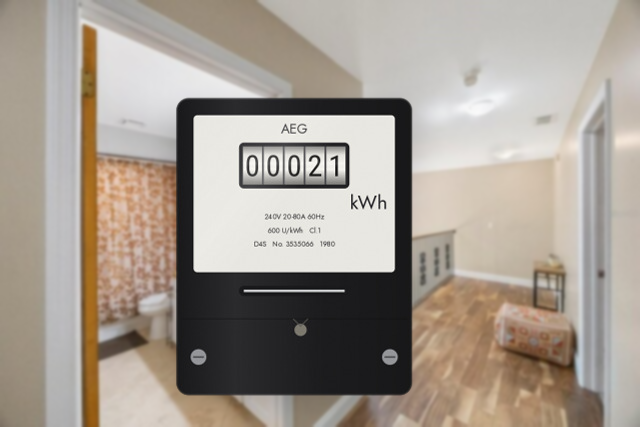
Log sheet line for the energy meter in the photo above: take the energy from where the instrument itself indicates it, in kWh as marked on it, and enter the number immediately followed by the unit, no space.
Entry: 21kWh
